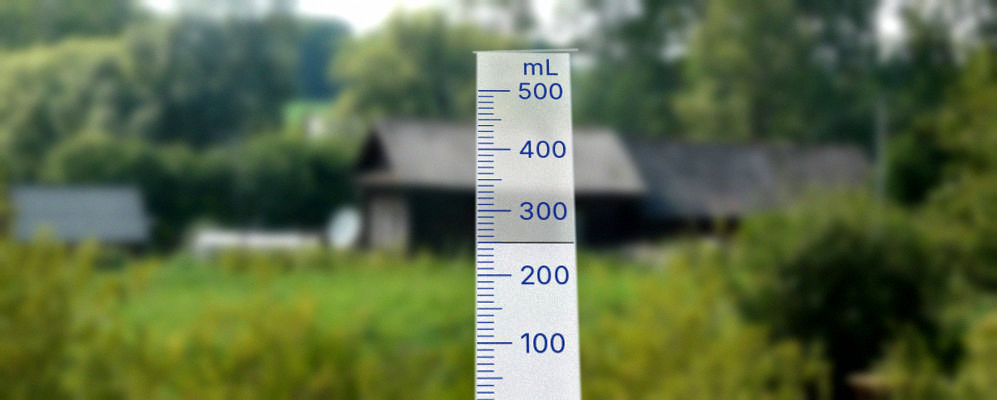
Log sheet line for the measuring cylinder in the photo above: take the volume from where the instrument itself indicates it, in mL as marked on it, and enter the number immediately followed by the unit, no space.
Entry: 250mL
